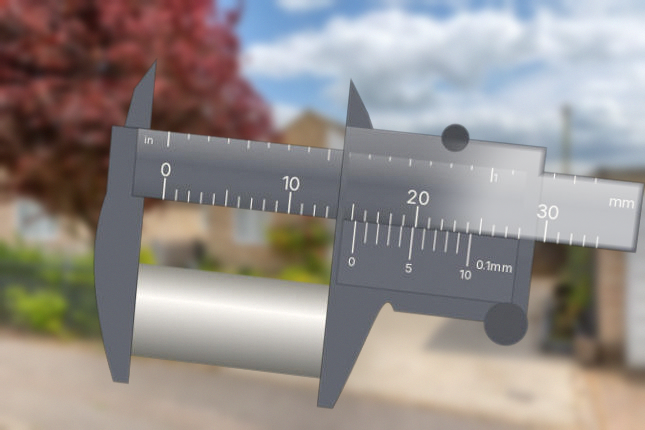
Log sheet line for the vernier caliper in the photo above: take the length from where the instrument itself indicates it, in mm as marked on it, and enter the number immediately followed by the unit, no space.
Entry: 15.3mm
